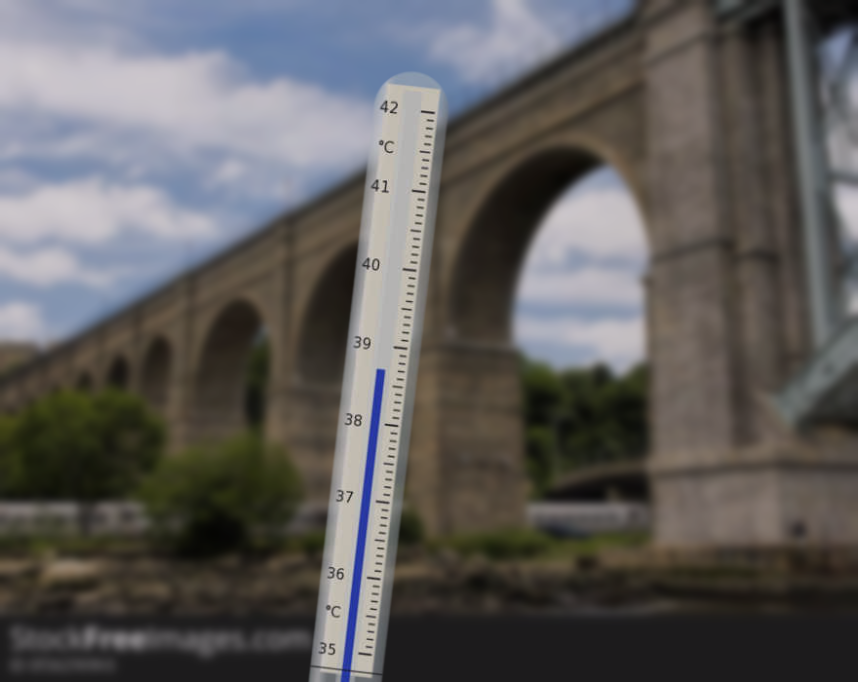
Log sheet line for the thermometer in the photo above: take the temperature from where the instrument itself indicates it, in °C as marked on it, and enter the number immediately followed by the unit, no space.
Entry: 38.7°C
